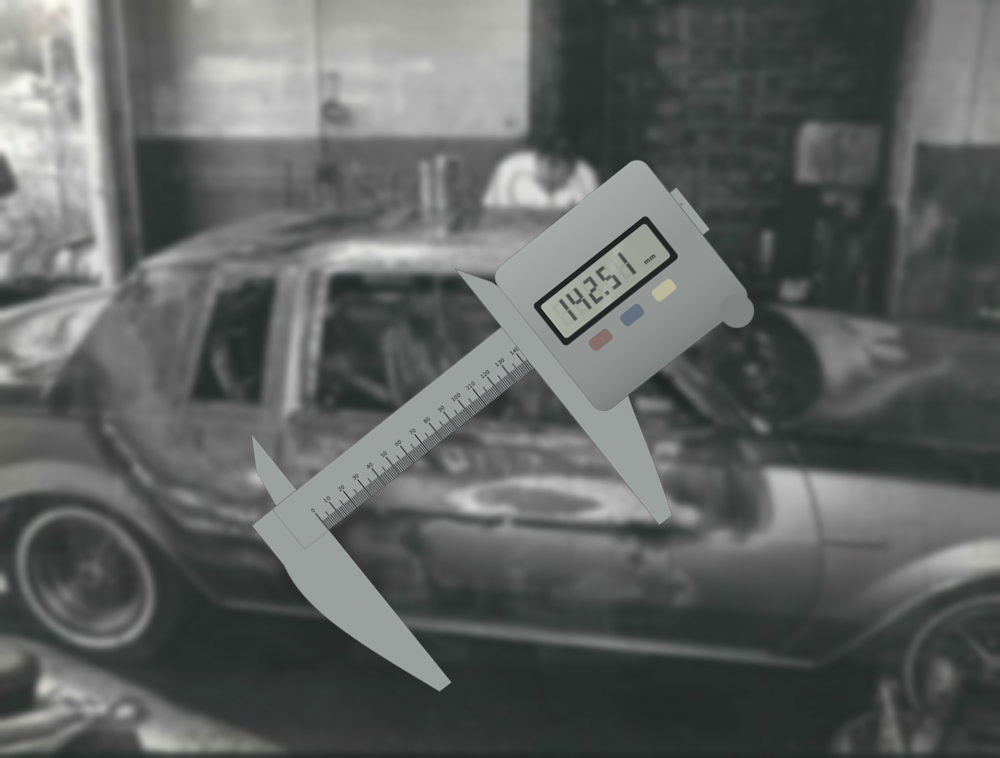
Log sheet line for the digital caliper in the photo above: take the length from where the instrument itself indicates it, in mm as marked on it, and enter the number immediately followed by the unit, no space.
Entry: 142.51mm
